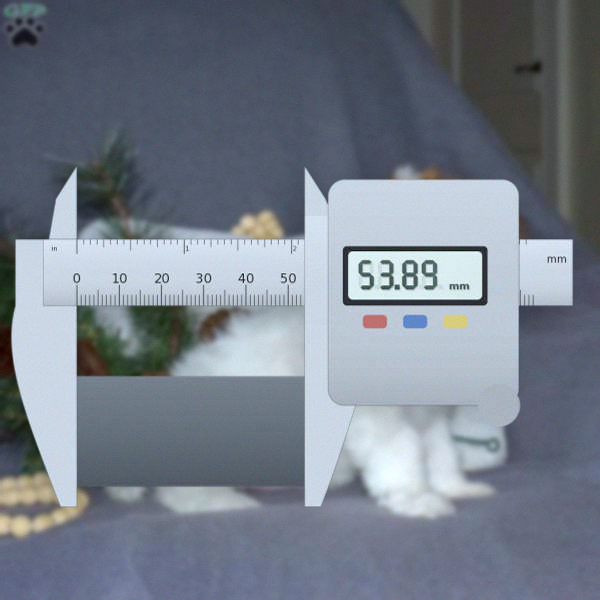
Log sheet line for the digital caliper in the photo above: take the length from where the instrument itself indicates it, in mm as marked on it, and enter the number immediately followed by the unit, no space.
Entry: 53.89mm
